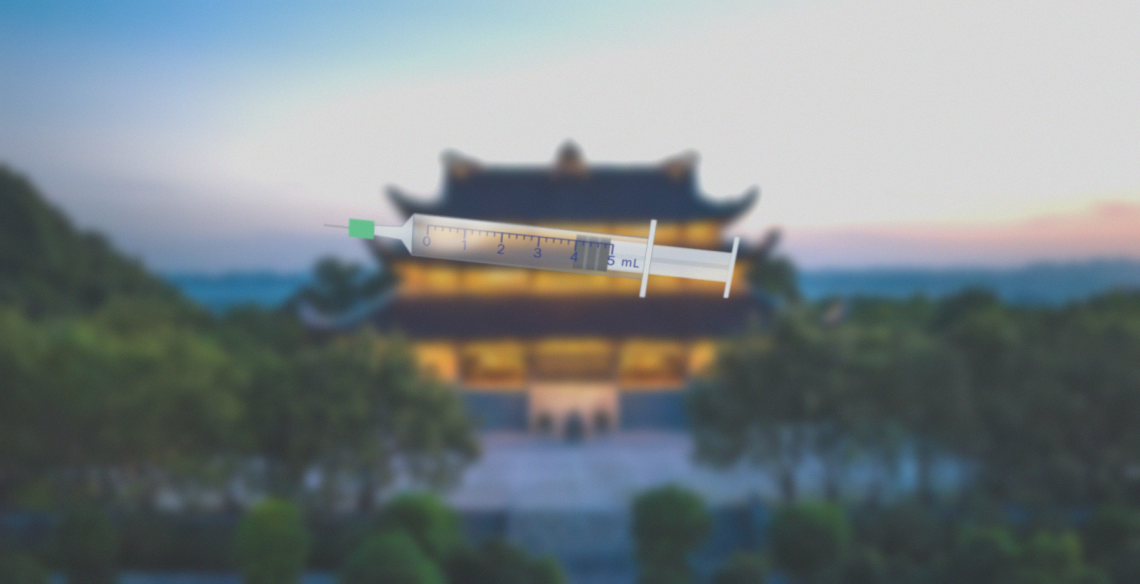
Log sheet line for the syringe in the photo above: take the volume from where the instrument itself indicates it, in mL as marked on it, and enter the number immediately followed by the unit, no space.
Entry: 4mL
